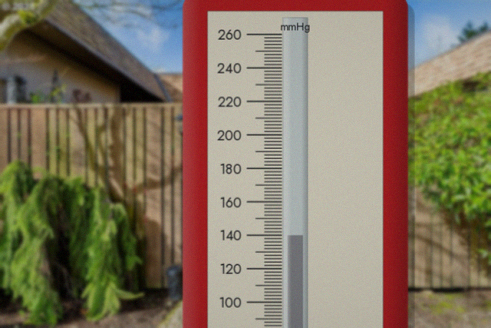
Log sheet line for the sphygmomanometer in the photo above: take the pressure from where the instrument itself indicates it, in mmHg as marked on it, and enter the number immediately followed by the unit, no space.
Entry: 140mmHg
